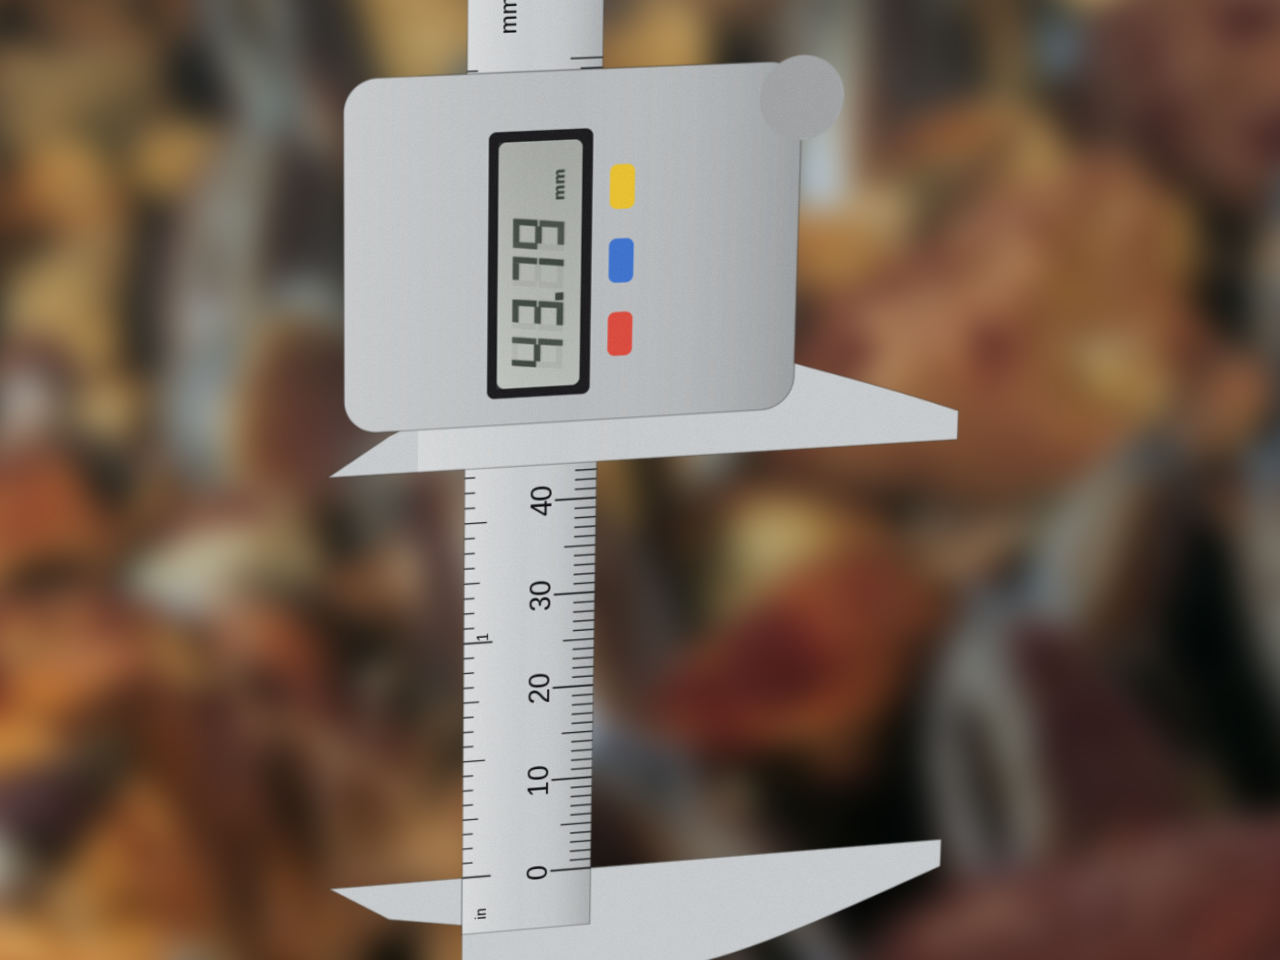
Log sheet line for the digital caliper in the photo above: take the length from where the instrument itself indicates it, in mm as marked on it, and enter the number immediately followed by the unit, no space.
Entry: 43.79mm
